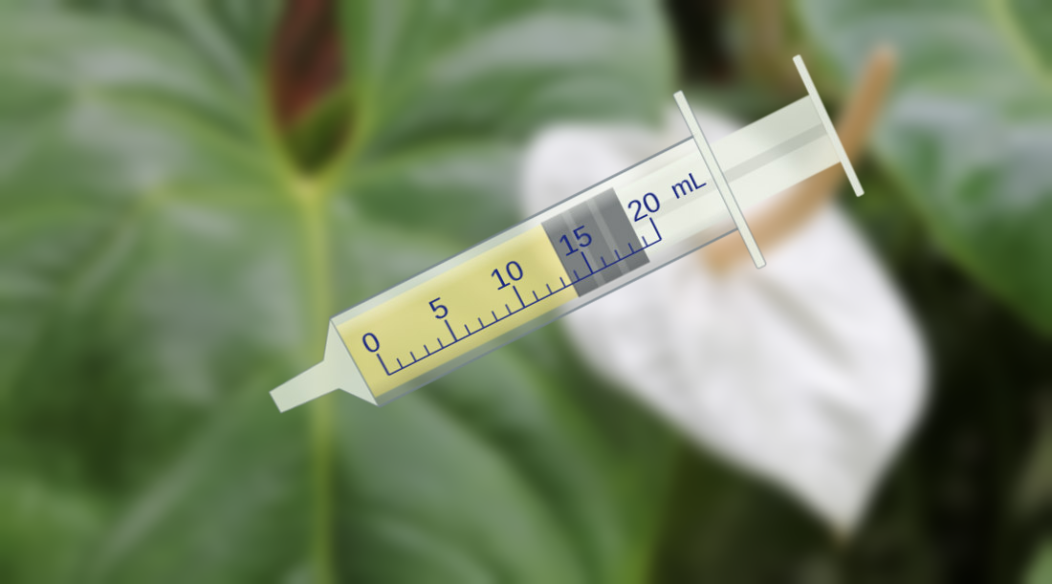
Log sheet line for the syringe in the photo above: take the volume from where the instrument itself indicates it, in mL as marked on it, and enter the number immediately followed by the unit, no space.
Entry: 13.5mL
